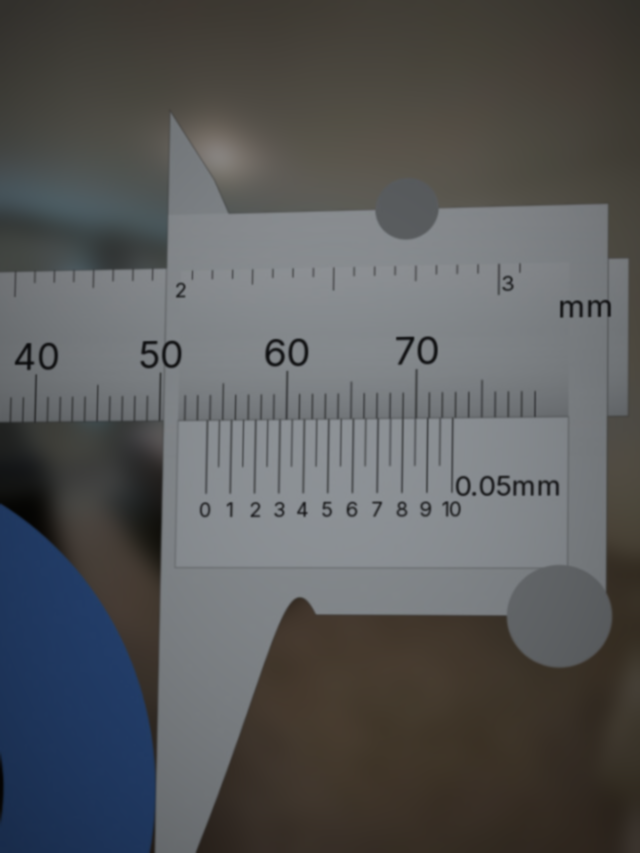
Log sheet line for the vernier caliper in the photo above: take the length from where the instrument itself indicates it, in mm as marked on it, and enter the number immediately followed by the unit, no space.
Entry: 53.8mm
